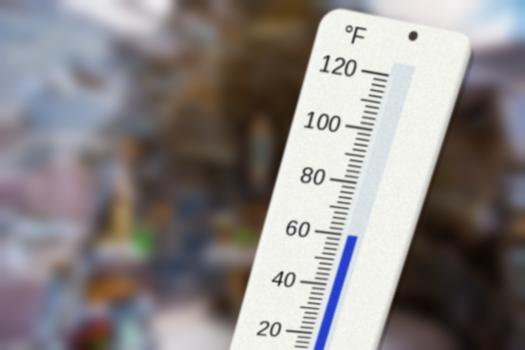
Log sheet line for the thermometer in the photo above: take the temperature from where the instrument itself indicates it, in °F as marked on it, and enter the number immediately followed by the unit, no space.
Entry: 60°F
